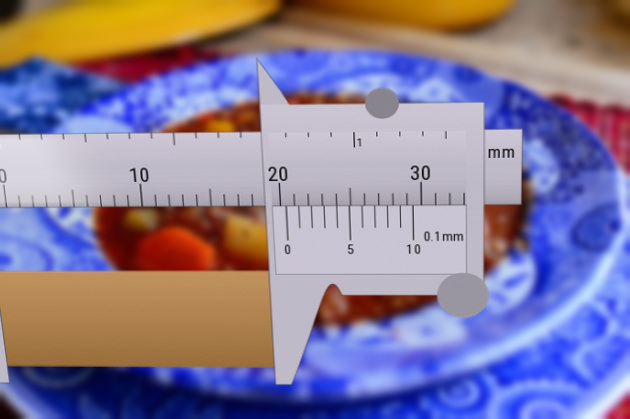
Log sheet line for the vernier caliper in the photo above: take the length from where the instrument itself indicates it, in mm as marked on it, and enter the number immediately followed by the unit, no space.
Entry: 20.4mm
